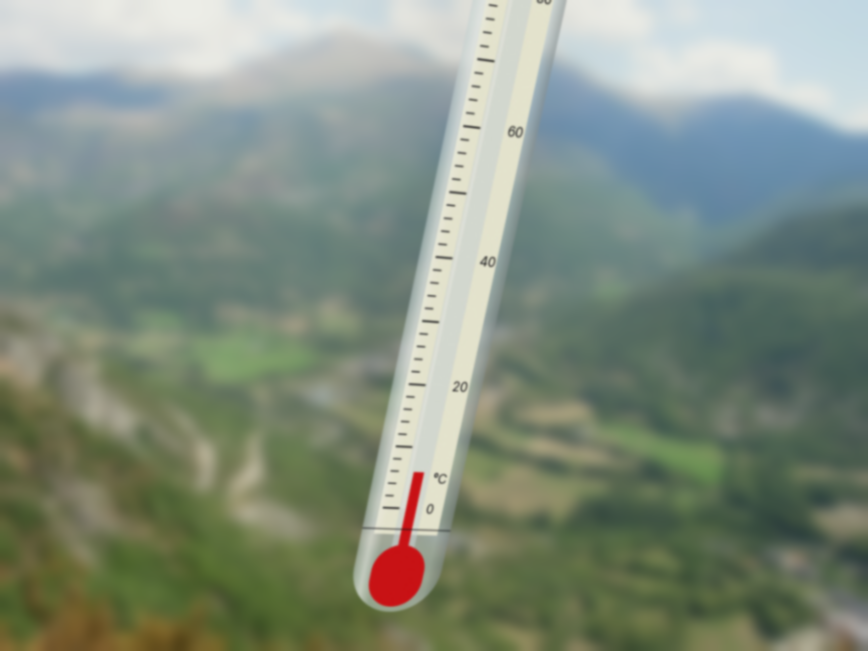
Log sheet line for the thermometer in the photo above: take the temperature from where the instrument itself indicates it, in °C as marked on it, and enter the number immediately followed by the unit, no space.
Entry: 6°C
